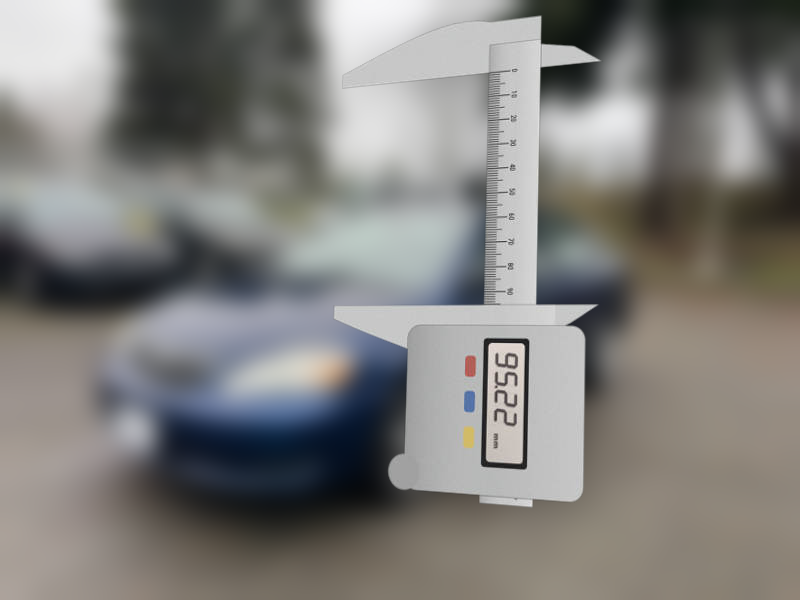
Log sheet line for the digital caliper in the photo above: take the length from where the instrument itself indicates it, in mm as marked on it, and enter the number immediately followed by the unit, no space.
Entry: 95.22mm
